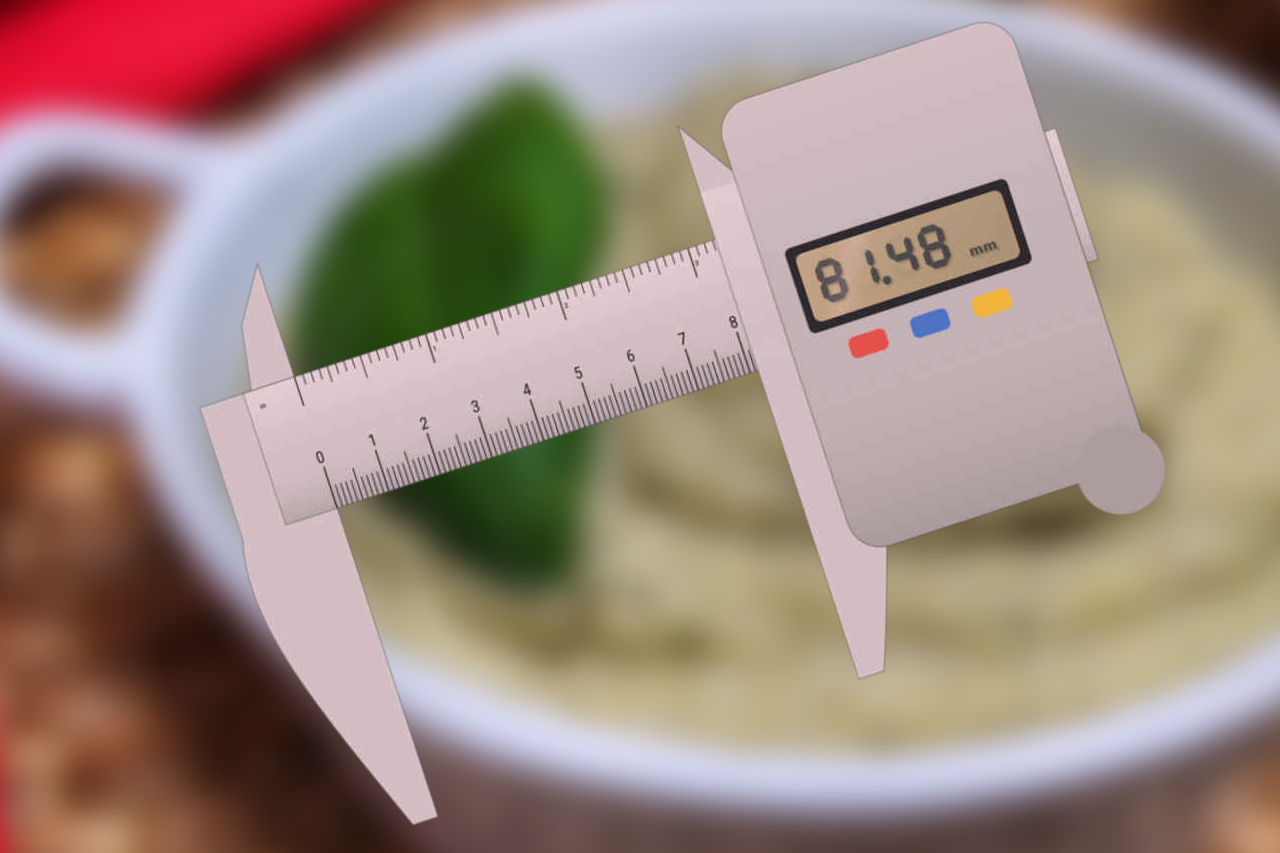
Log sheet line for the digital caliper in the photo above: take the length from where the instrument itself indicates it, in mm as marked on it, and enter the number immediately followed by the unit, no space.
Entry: 81.48mm
